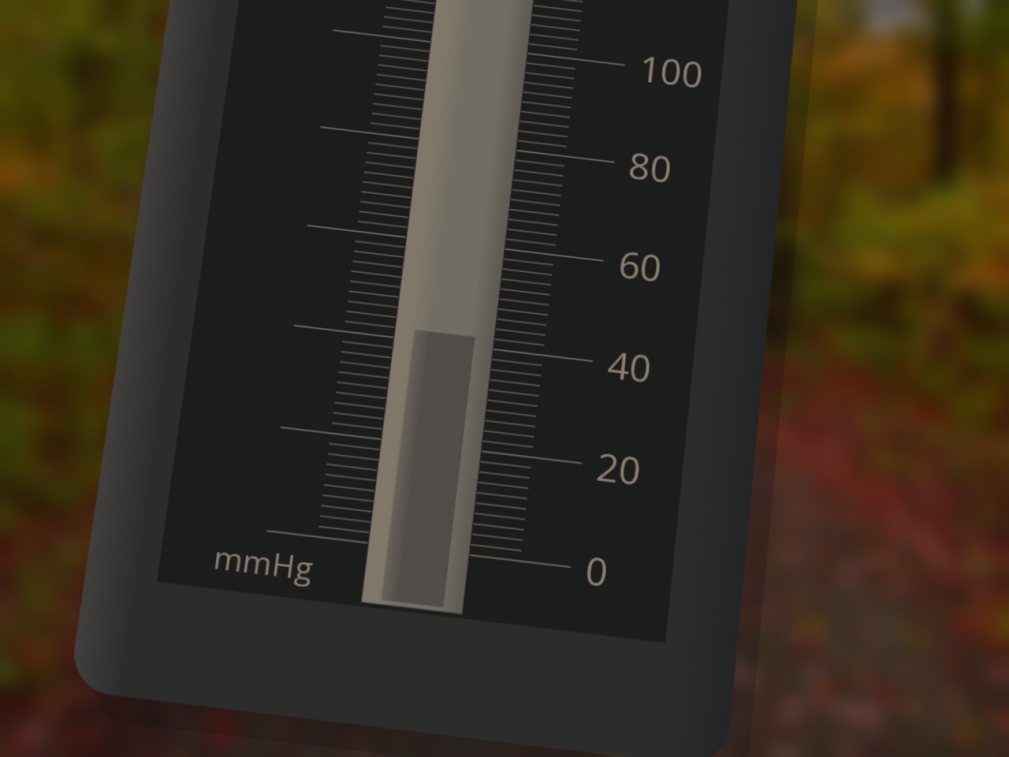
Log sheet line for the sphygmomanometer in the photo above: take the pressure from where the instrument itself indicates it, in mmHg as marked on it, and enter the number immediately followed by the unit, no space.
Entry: 42mmHg
